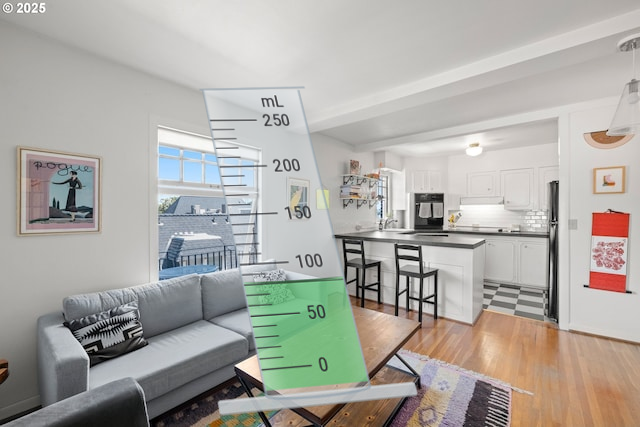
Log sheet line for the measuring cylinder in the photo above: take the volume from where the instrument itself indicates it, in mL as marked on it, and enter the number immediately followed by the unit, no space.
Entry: 80mL
